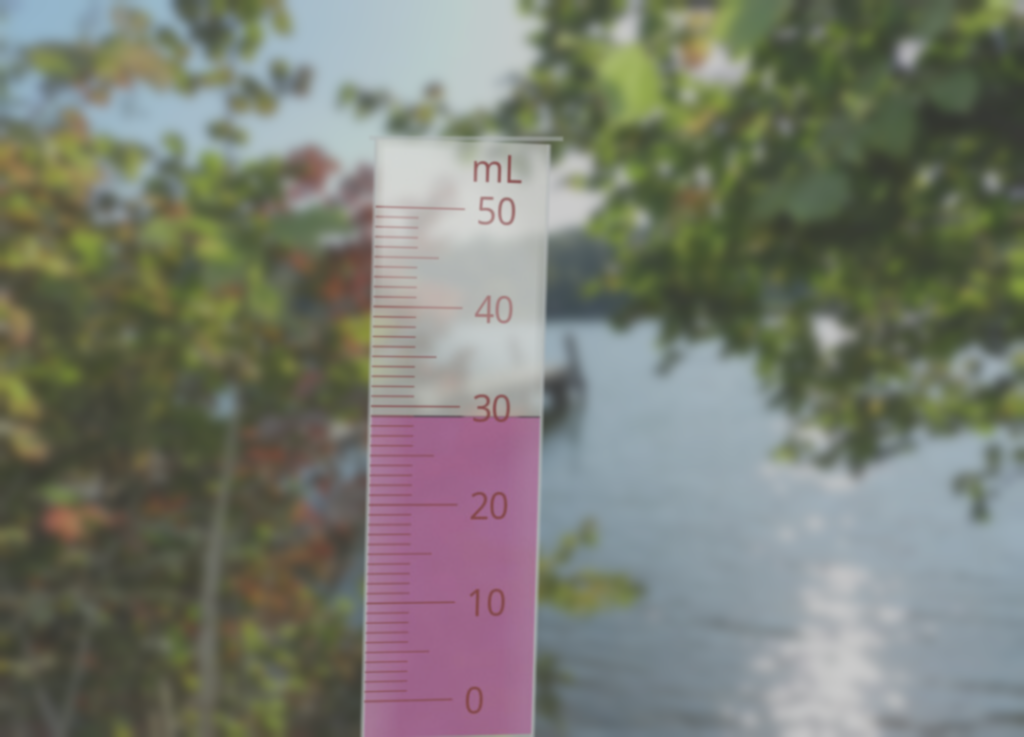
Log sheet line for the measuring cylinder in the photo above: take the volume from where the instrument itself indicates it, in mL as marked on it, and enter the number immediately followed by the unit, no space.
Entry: 29mL
